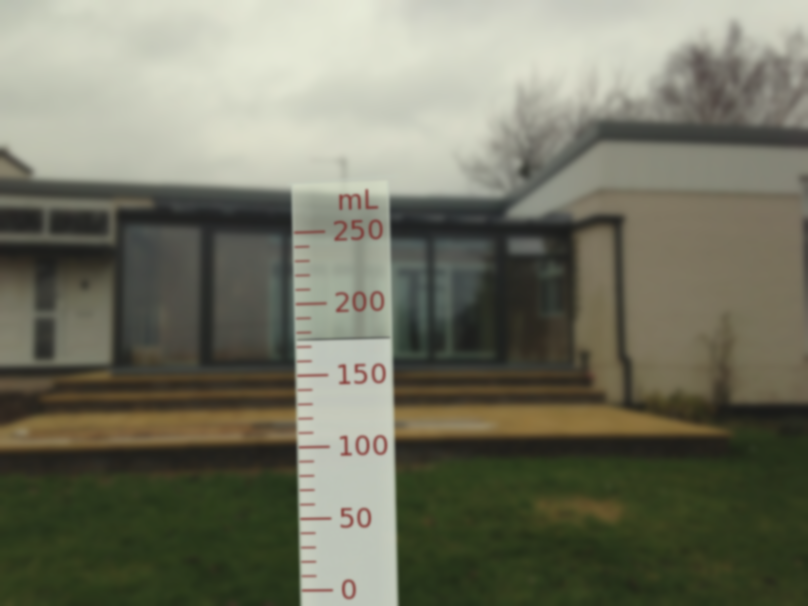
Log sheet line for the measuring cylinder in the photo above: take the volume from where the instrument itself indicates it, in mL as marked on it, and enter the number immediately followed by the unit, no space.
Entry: 175mL
